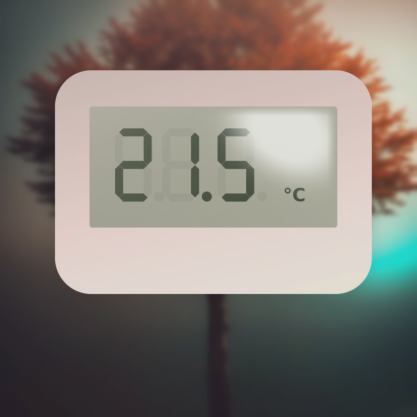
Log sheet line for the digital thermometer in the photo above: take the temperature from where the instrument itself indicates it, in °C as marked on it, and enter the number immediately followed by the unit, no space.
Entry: 21.5°C
